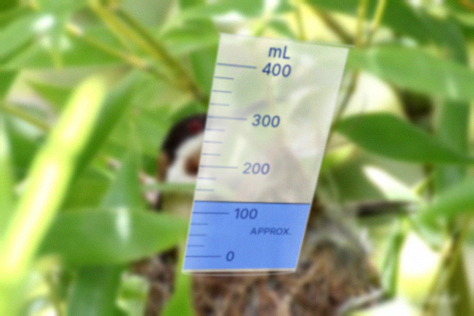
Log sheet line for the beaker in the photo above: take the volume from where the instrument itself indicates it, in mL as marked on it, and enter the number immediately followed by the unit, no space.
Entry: 125mL
